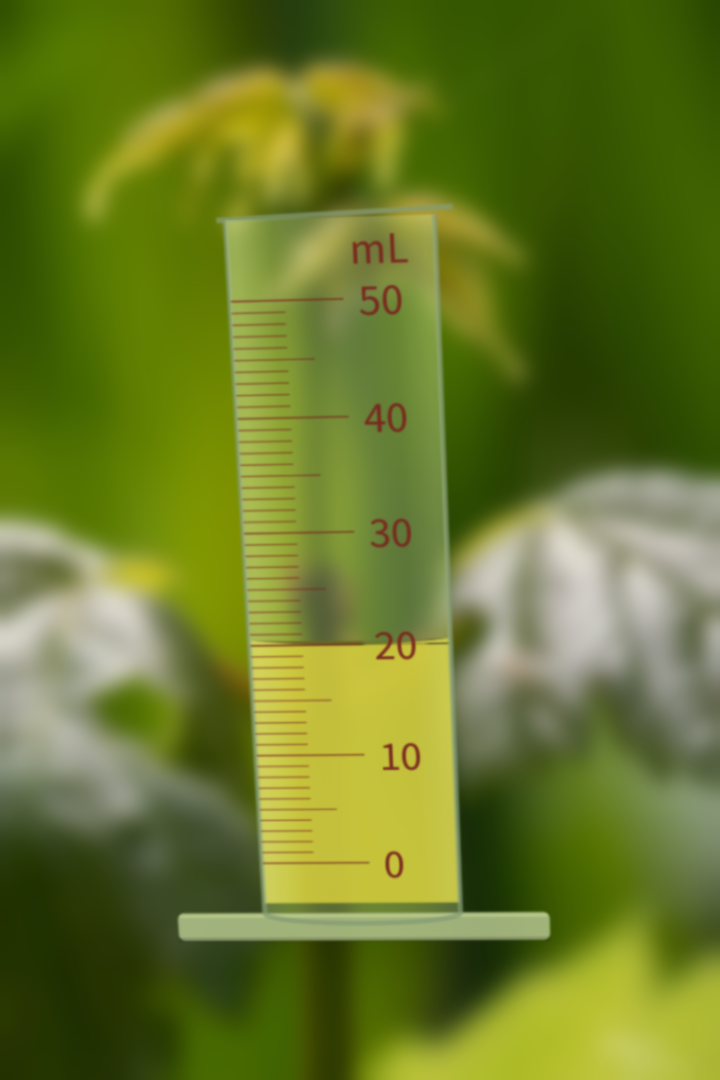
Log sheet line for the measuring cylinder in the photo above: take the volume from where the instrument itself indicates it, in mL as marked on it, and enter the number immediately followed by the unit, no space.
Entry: 20mL
